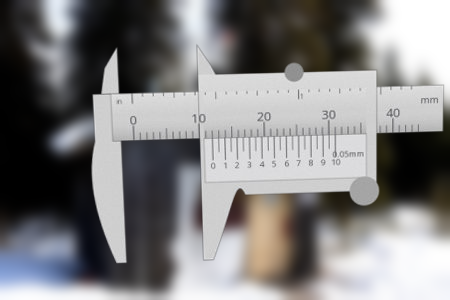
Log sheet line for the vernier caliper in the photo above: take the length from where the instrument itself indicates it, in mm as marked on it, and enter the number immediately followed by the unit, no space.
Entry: 12.0mm
